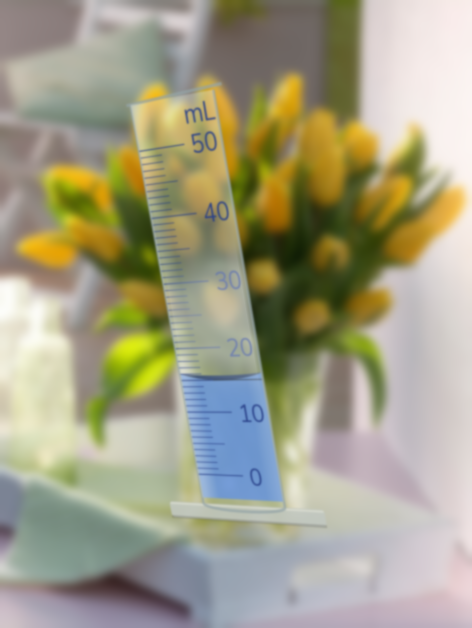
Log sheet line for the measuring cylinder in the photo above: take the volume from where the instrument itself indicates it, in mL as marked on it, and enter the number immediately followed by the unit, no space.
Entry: 15mL
